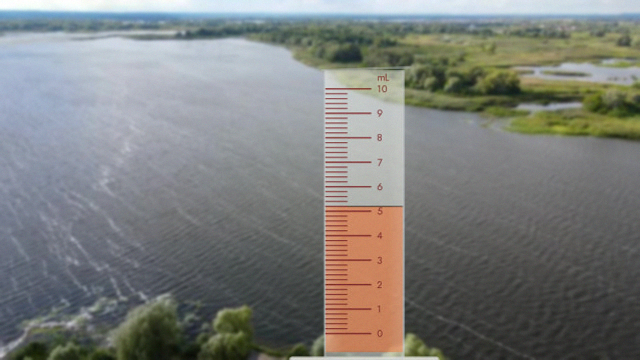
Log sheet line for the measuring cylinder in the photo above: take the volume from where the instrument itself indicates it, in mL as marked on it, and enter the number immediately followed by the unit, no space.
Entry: 5.2mL
